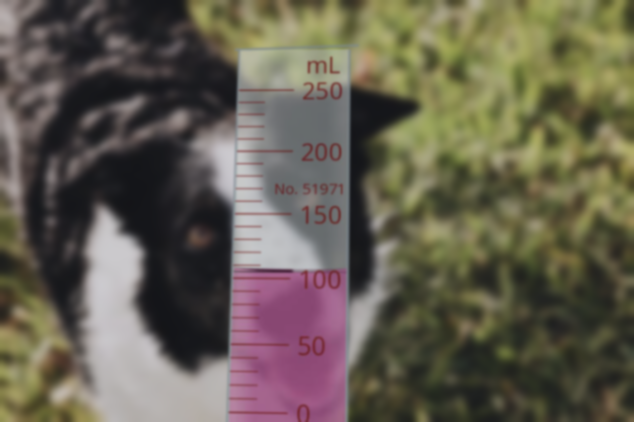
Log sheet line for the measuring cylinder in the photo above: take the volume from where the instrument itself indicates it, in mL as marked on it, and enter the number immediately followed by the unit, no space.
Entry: 105mL
